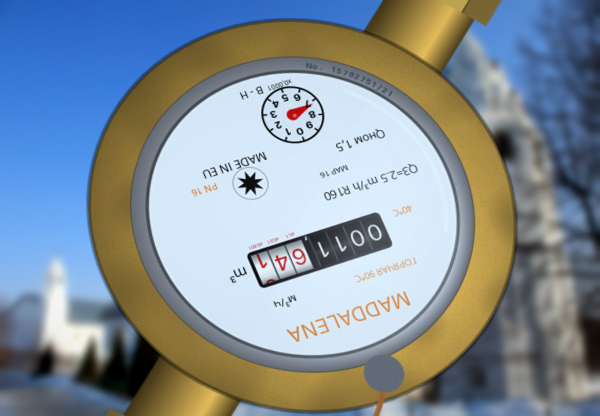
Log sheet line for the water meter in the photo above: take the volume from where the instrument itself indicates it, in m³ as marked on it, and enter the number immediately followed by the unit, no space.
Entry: 11.6407m³
